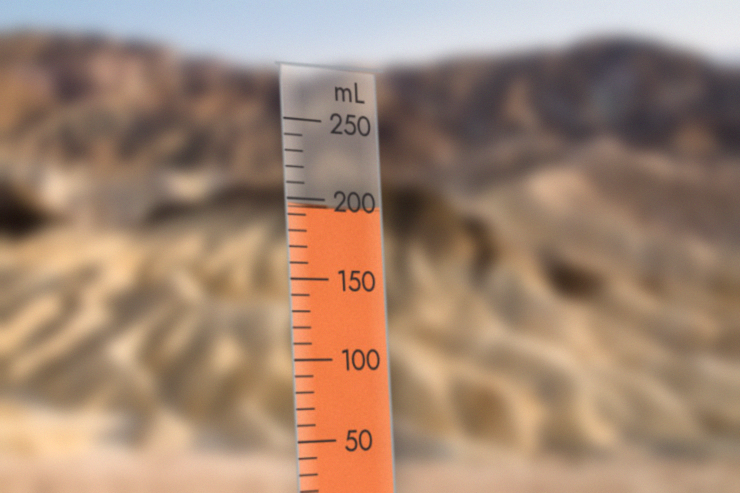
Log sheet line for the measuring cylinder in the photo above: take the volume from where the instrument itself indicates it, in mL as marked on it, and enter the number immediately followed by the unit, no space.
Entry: 195mL
